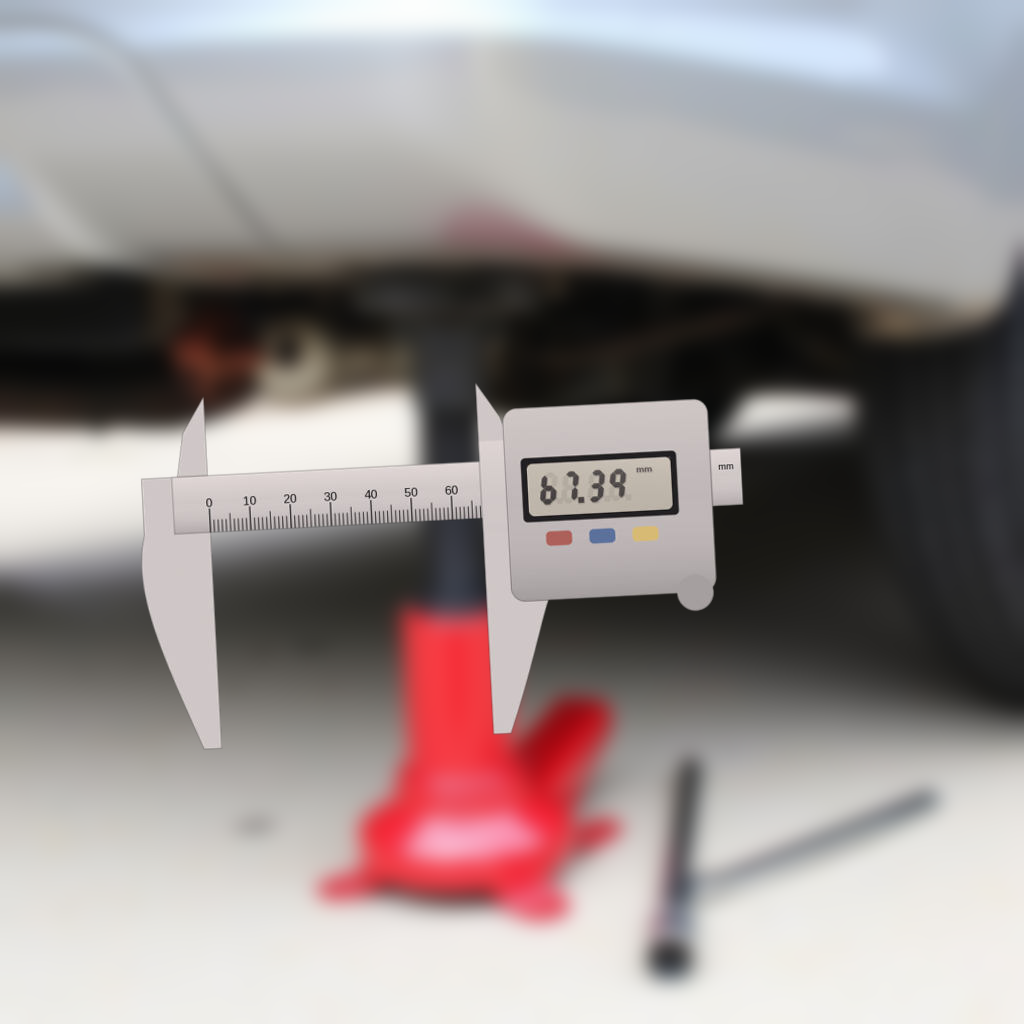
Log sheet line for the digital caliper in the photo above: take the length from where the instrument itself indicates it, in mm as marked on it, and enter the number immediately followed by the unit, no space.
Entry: 67.39mm
